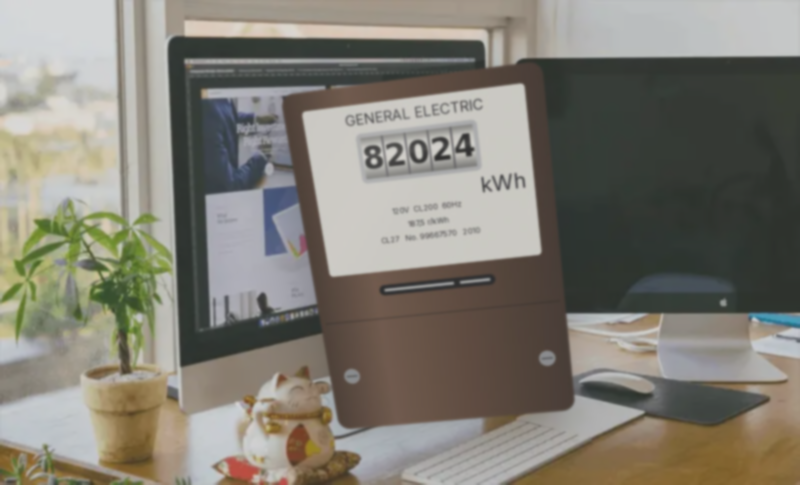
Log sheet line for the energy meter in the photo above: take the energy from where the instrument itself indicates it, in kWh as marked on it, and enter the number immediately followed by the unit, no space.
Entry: 82024kWh
